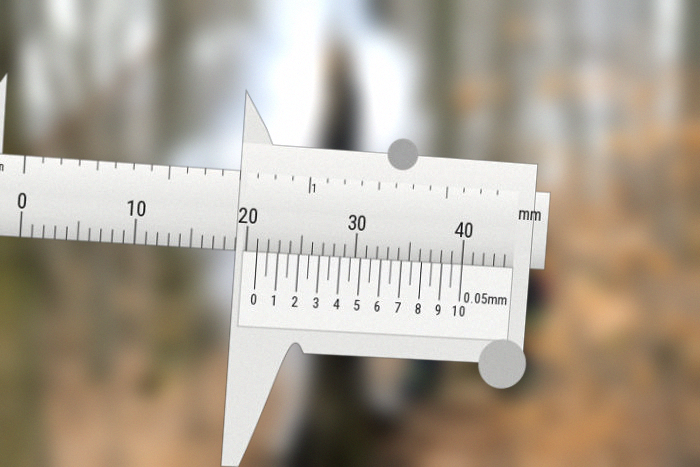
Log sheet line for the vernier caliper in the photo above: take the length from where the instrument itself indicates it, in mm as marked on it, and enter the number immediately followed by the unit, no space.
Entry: 21.0mm
